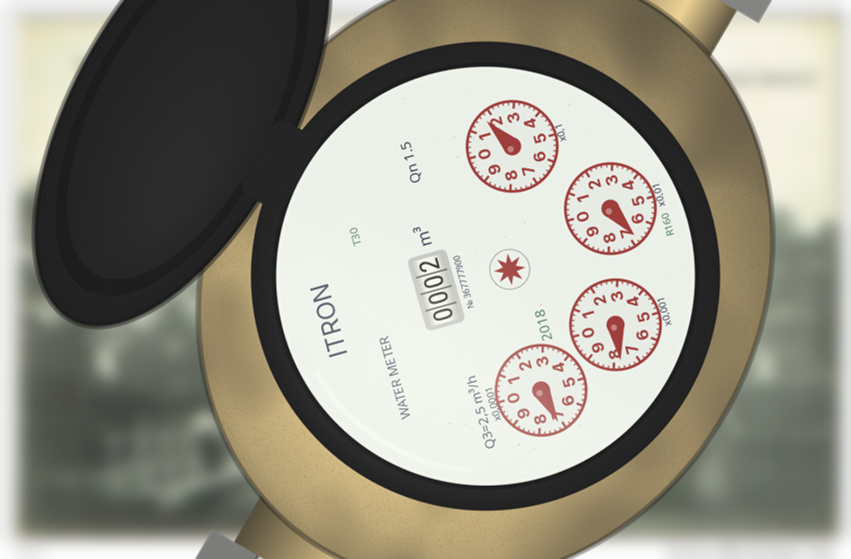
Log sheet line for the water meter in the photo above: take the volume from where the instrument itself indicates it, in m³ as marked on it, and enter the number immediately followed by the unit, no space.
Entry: 2.1677m³
